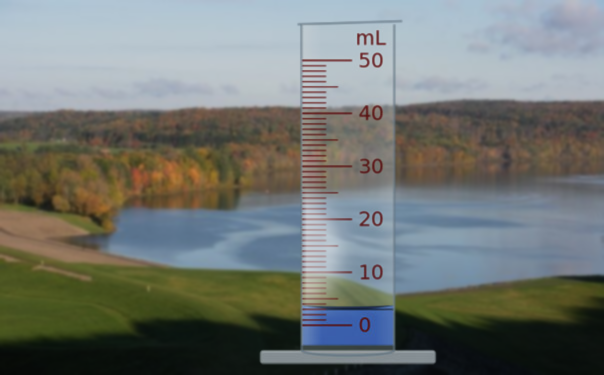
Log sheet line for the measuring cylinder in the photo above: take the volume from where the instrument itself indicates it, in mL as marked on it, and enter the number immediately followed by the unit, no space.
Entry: 3mL
